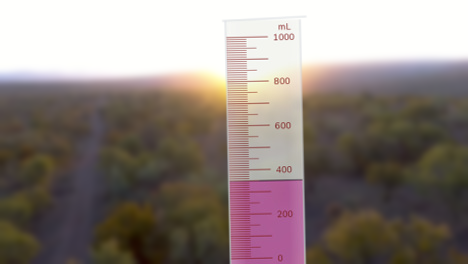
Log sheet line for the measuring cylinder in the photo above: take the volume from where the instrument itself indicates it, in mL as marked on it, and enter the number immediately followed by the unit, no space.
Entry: 350mL
